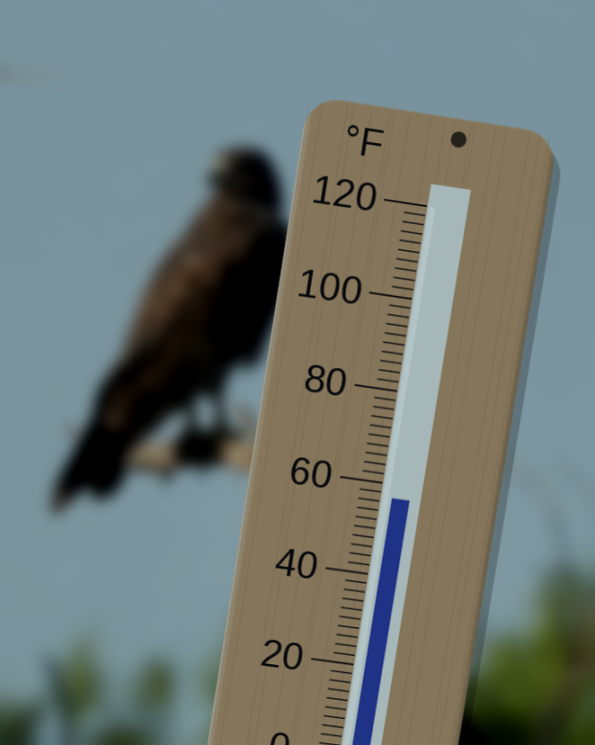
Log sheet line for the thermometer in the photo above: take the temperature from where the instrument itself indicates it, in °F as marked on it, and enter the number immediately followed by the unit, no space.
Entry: 57°F
